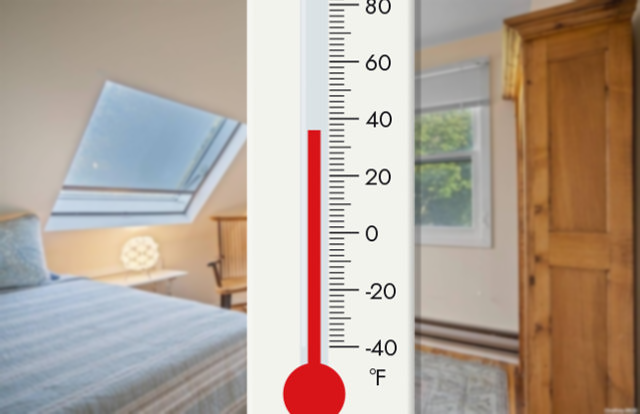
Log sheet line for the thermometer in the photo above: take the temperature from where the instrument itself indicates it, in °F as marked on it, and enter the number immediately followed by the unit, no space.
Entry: 36°F
